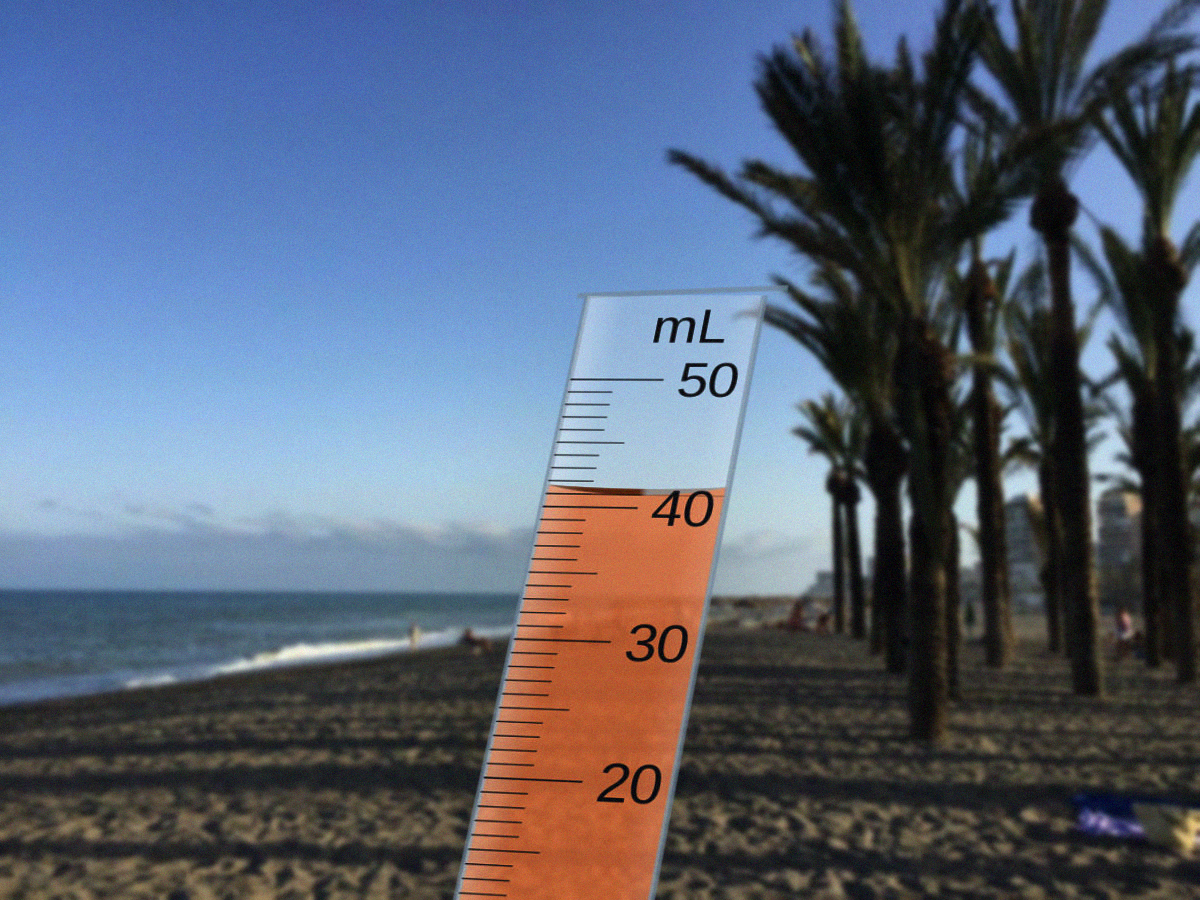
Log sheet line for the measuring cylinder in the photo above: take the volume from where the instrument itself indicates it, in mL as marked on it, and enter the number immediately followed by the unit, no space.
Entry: 41mL
